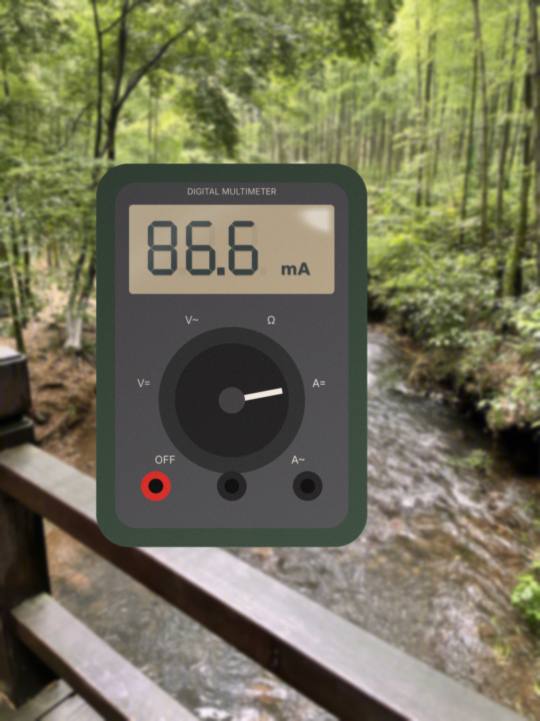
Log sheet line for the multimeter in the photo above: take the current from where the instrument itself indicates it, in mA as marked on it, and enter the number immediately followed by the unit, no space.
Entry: 86.6mA
